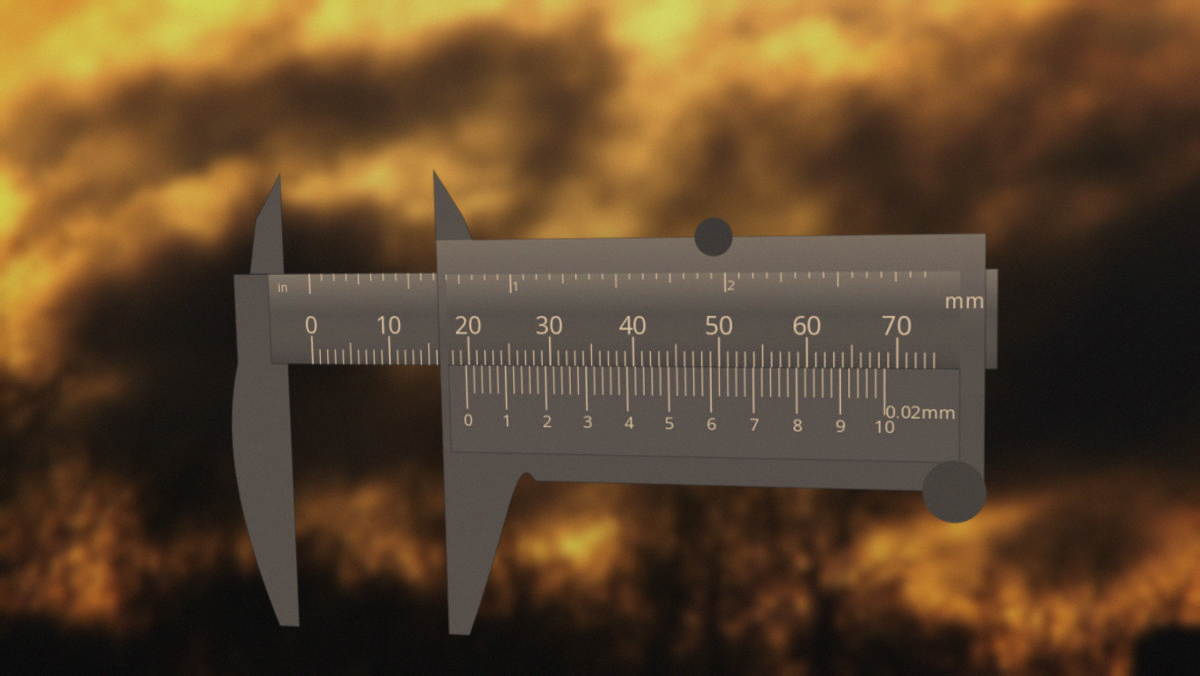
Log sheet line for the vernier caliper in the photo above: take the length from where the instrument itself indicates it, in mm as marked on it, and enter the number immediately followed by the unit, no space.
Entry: 19.6mm
